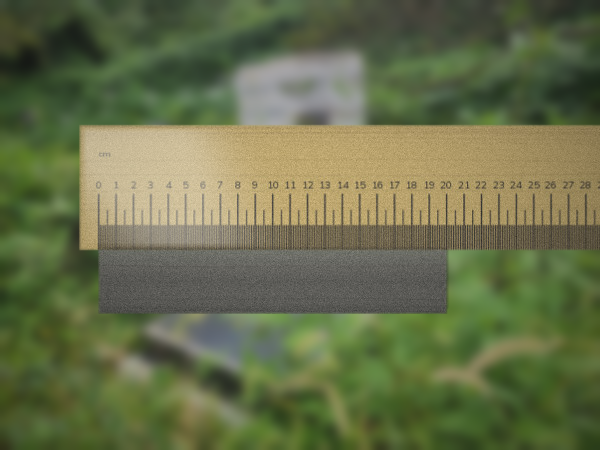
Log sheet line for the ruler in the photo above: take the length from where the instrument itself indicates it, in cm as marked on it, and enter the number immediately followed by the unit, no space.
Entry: 20cm
